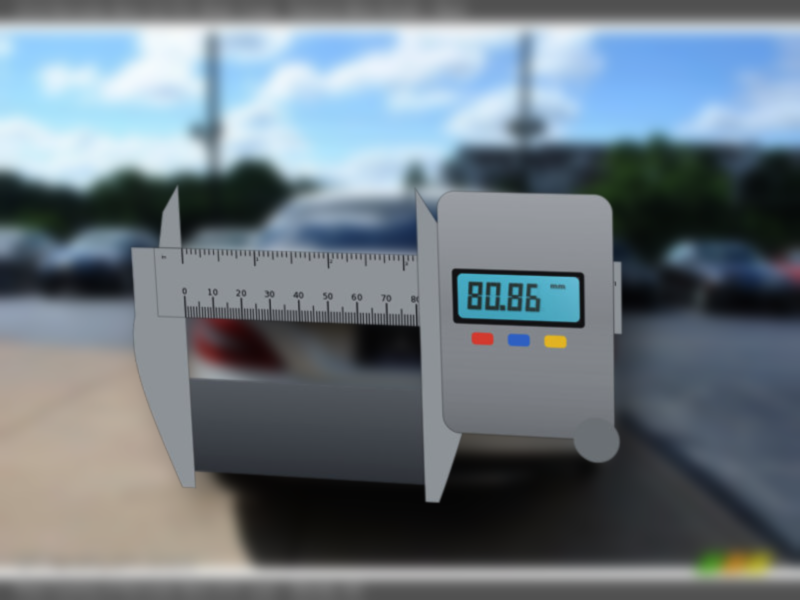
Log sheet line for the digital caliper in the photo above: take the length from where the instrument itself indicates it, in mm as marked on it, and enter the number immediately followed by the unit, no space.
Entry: 80.86mm
